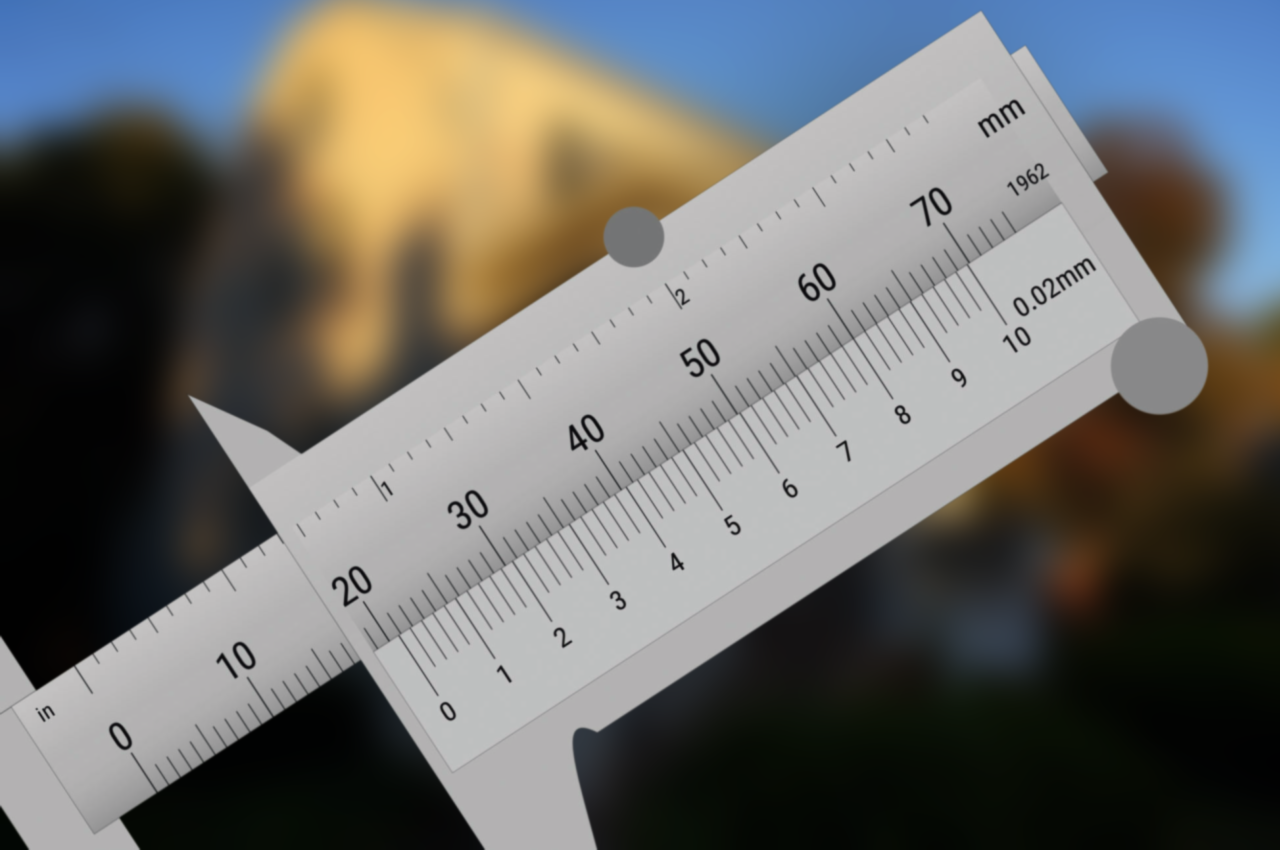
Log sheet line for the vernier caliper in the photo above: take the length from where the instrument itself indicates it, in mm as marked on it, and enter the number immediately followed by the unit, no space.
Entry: 20.8mm
